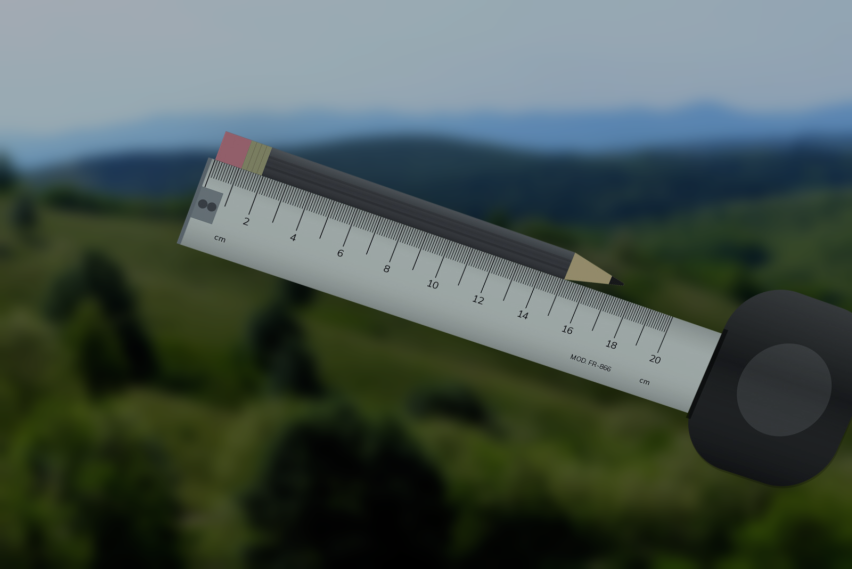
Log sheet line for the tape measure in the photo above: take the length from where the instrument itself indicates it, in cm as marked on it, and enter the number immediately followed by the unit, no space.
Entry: 17.5cm
